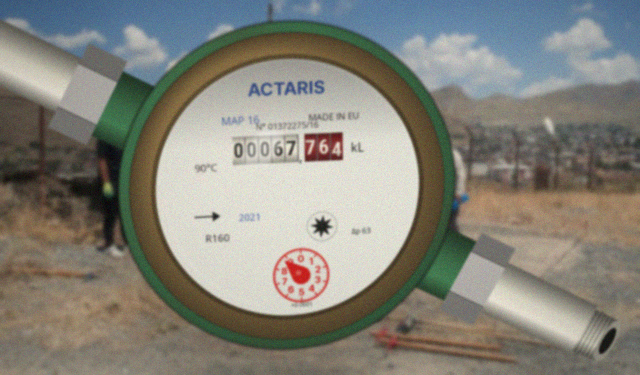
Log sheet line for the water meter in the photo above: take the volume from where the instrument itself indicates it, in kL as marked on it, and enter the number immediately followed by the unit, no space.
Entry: 67.7638kL
